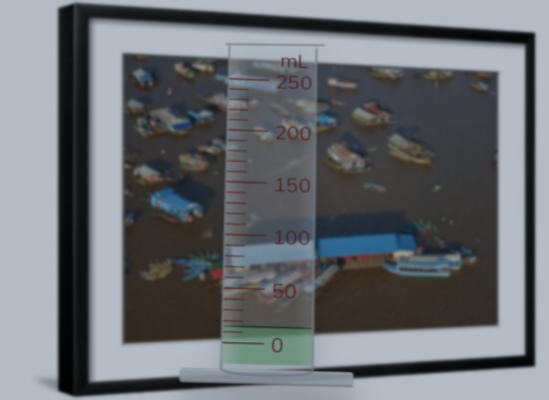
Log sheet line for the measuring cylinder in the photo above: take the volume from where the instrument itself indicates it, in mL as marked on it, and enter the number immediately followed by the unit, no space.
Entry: 15mL
